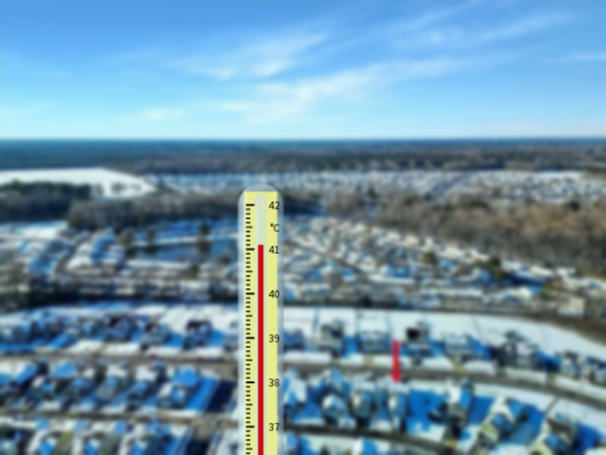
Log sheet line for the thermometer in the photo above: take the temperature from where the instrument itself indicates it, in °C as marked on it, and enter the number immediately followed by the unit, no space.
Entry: 41.1°C
